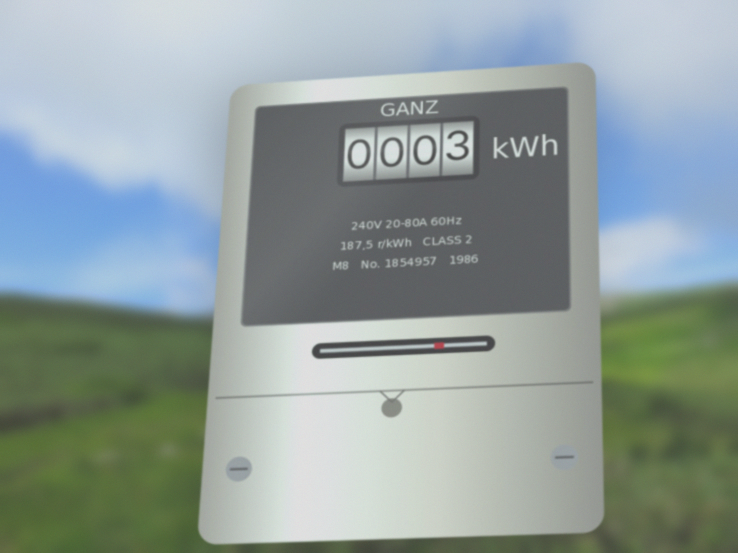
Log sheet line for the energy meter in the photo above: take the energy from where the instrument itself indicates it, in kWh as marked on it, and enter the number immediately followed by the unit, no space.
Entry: 3kWh
